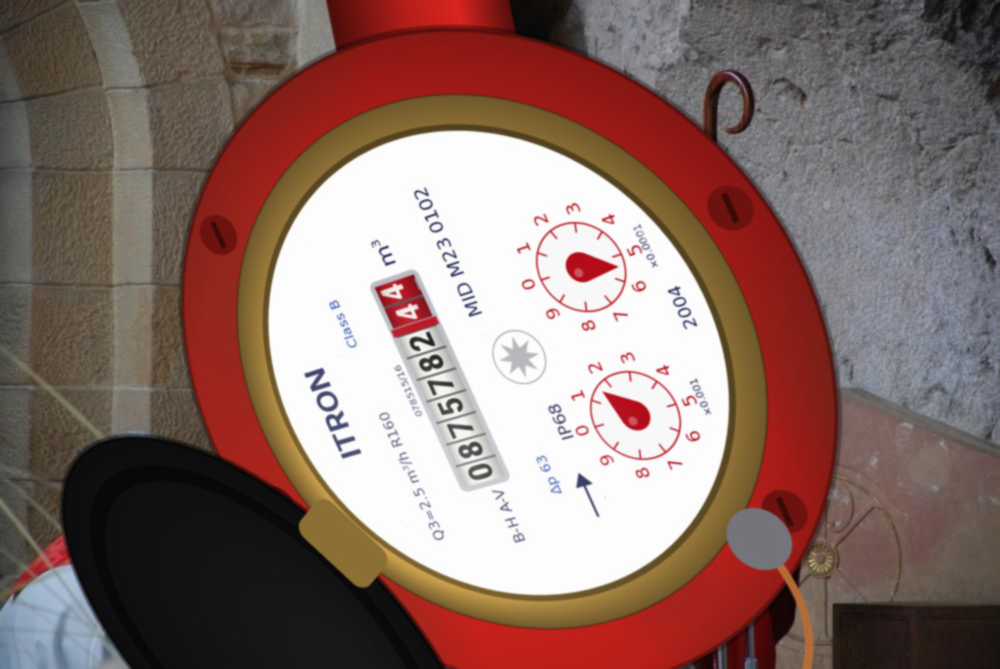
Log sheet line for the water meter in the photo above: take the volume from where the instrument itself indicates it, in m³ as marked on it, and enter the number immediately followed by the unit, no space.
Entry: 875782.4415m³
